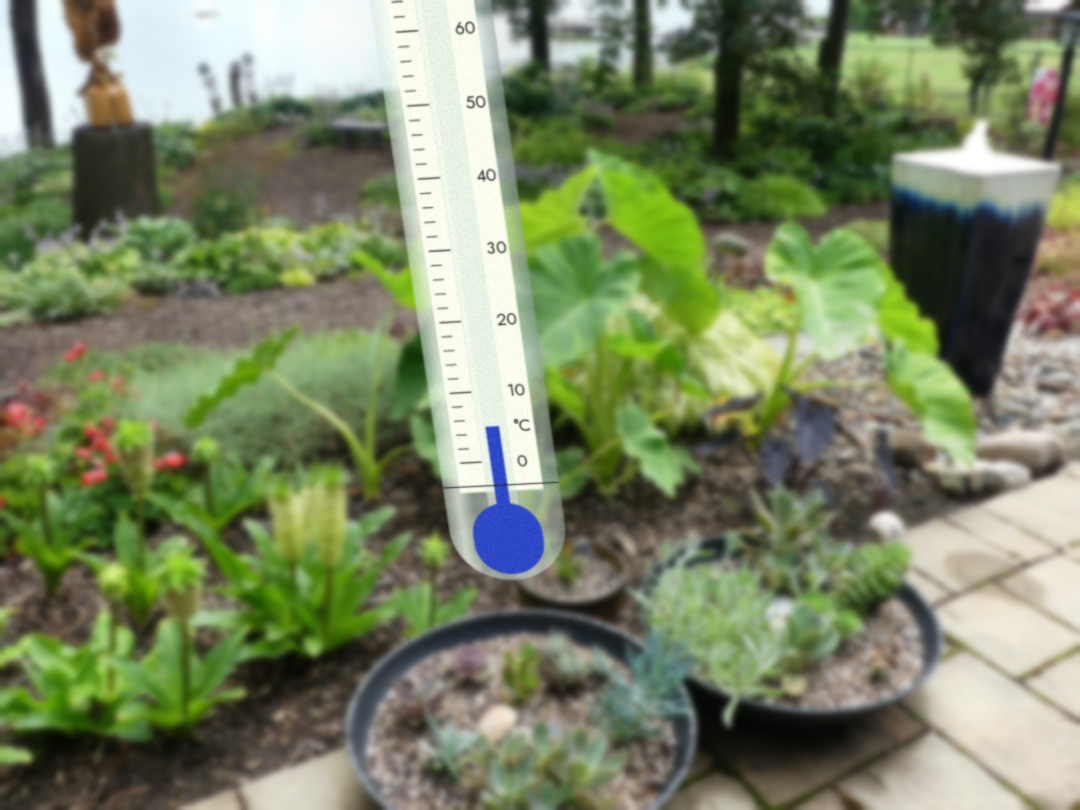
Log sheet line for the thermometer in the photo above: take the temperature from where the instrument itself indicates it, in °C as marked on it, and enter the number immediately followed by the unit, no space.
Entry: 5°C
